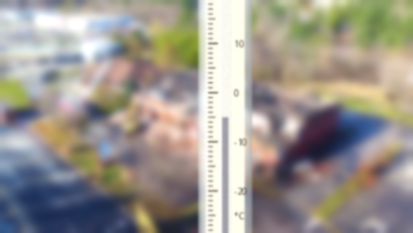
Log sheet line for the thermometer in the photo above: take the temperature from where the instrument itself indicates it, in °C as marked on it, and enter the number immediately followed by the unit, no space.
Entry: -5°C
